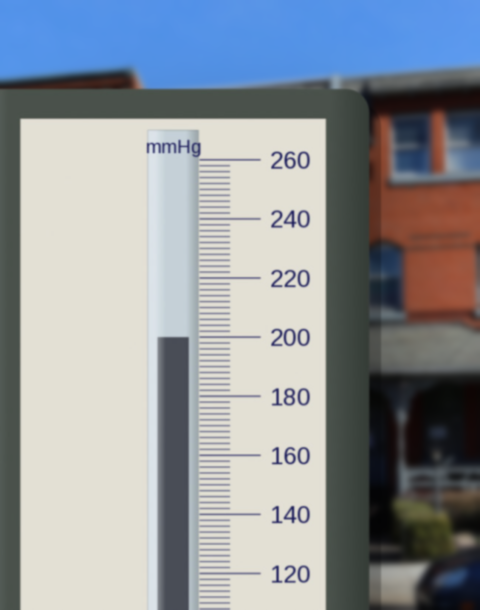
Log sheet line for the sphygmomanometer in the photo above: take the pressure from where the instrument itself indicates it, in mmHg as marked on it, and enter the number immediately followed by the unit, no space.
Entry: 200mmHg
